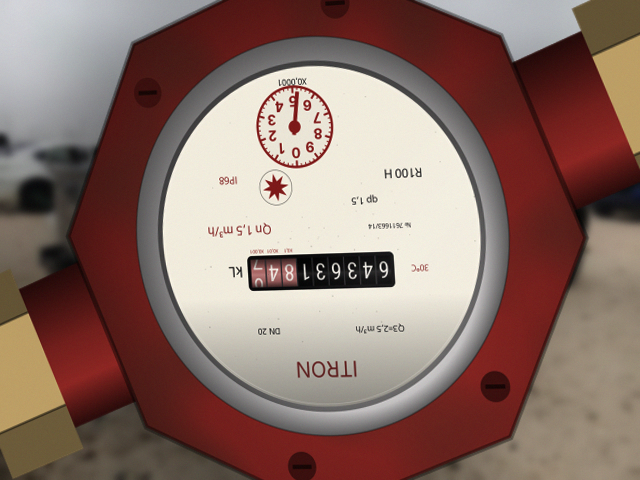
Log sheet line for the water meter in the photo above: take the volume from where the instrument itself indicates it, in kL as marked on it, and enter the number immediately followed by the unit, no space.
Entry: 643631.8465kL
